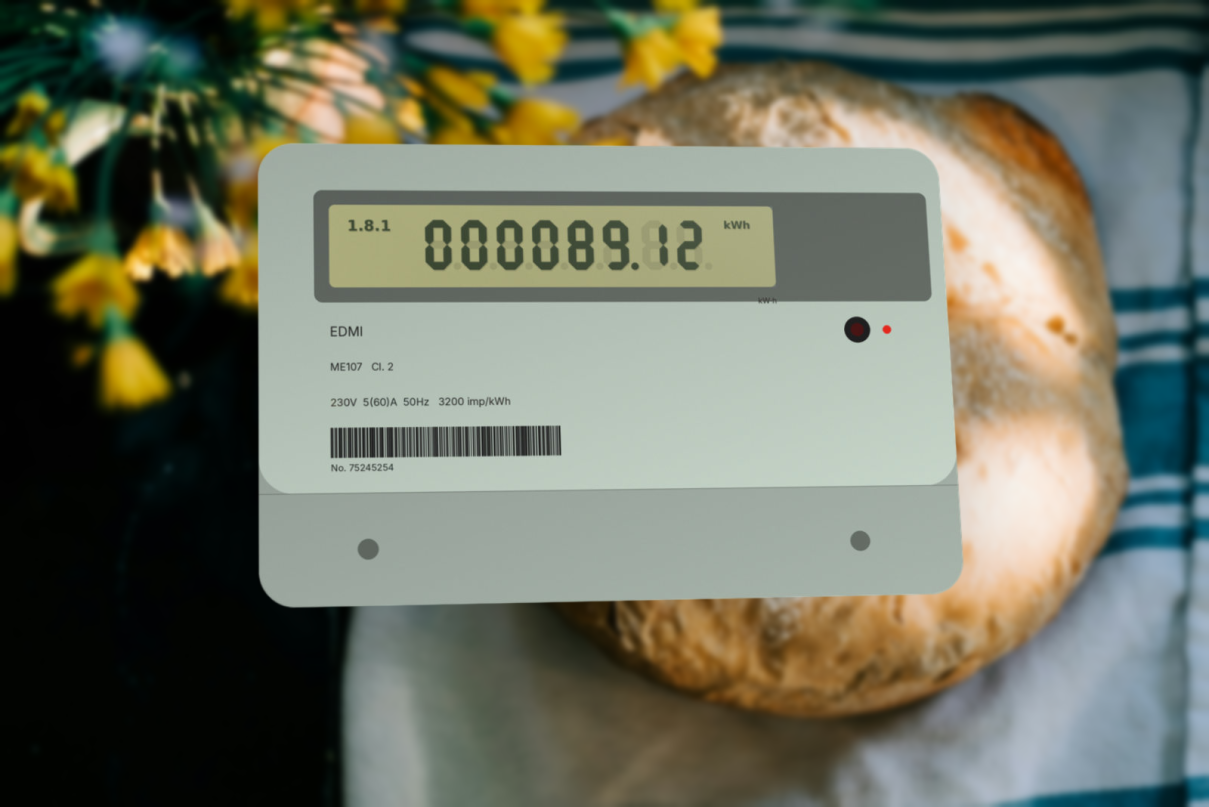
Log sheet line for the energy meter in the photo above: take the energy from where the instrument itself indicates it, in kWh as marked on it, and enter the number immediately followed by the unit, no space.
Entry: 89.12kWh
